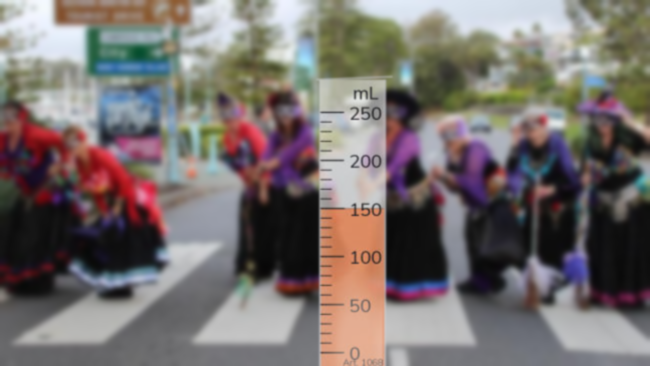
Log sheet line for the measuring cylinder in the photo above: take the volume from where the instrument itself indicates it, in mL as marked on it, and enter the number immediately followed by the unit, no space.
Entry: 150mL
